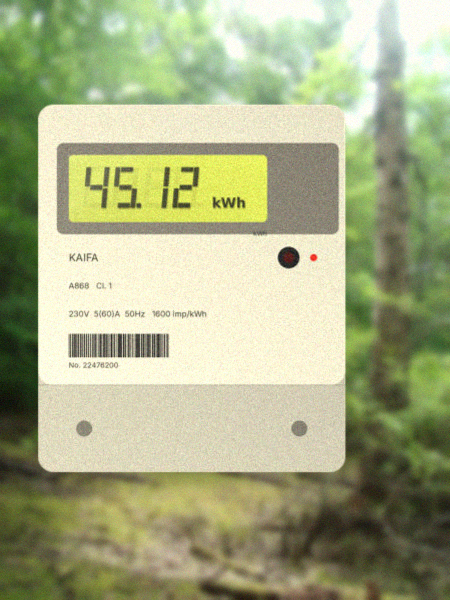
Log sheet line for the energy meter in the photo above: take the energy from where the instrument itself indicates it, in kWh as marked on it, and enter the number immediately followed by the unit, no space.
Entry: 45.12kWh
